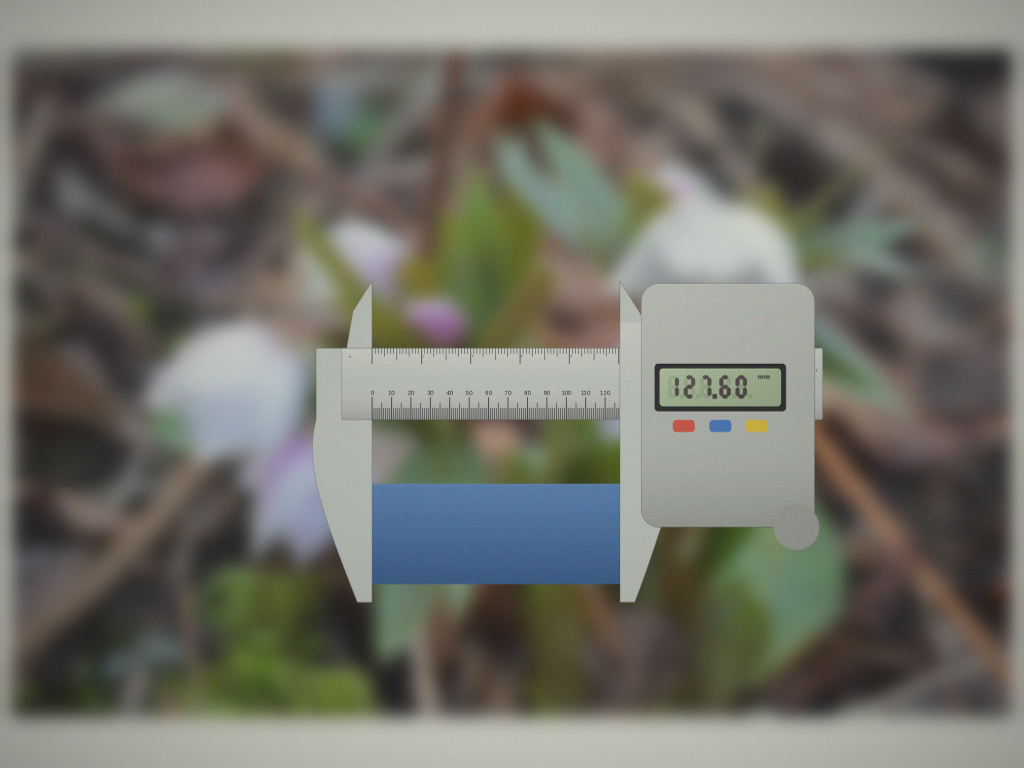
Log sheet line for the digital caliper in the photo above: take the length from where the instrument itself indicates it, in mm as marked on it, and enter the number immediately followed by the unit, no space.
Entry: 127.60mm
